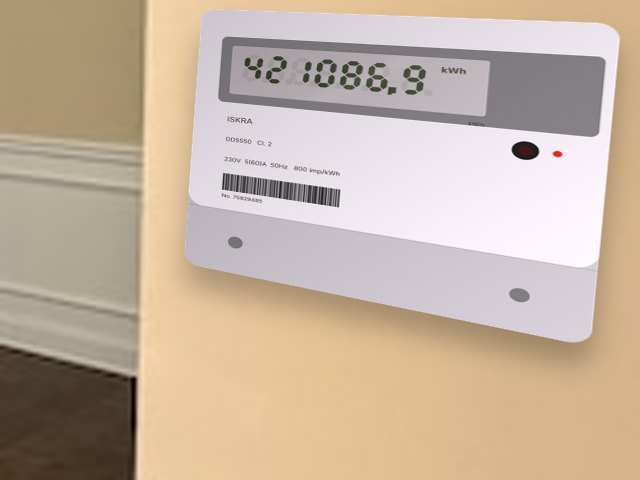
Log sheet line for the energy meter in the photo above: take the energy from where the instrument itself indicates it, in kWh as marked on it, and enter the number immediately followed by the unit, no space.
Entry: 421086.9kWh
